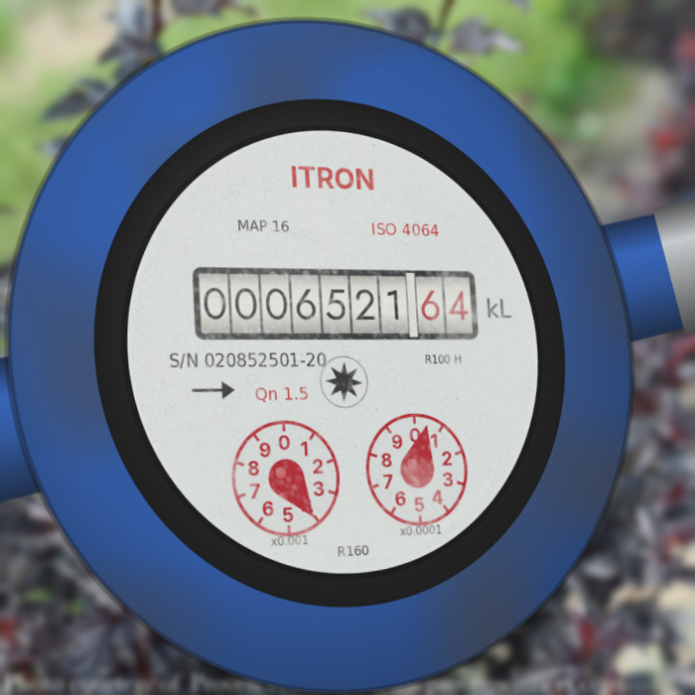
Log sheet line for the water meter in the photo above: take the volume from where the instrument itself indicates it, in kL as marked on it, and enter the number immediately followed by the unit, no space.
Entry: 6521.6440kL
